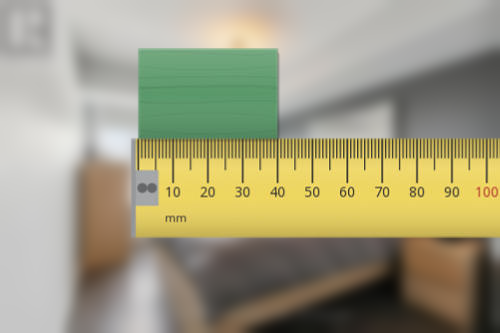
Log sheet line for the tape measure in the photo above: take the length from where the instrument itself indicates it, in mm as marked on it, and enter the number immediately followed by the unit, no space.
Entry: 40mm
